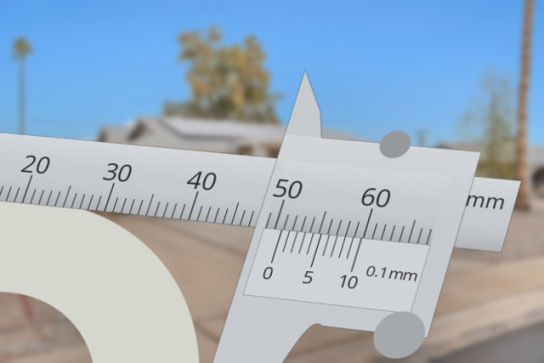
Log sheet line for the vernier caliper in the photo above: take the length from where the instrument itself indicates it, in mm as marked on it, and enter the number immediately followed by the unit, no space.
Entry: 50.8mm
